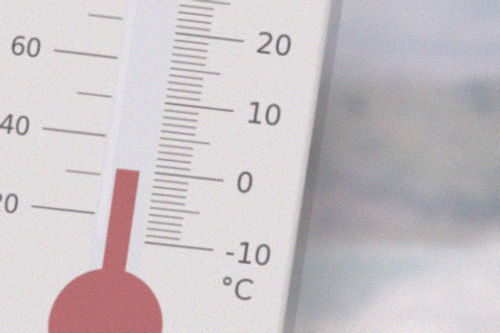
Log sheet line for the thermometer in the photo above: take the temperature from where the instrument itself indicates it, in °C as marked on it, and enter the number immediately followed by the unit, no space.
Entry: 0°C
